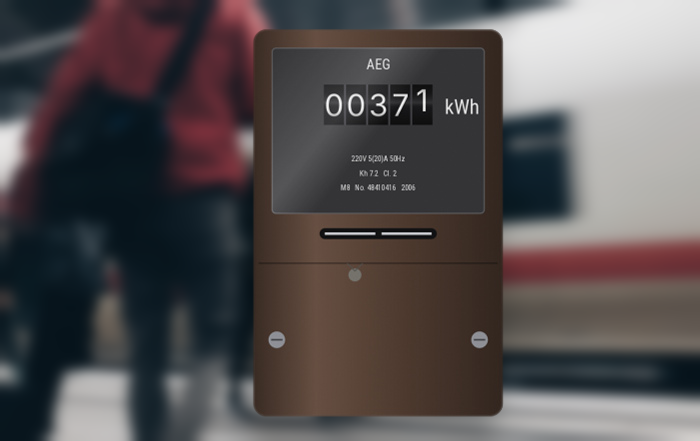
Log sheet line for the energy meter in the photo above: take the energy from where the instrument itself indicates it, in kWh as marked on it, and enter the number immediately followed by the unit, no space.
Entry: 371kWh
